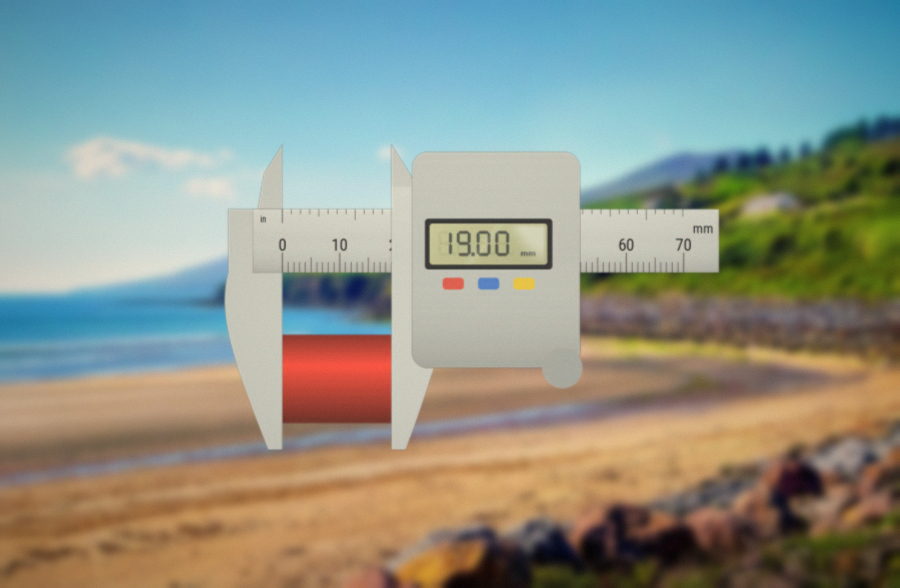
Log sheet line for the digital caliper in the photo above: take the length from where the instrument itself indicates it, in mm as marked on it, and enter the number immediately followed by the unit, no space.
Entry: 19.00mm
